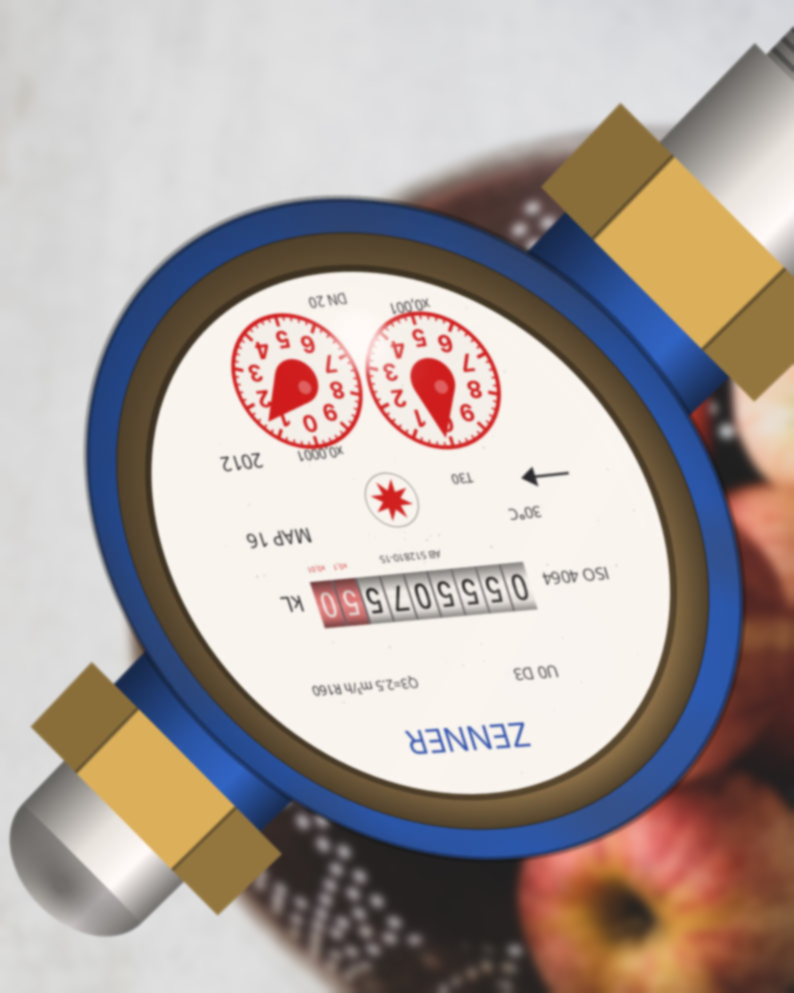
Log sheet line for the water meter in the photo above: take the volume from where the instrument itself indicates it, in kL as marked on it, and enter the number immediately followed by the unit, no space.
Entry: 555075.5001kL
